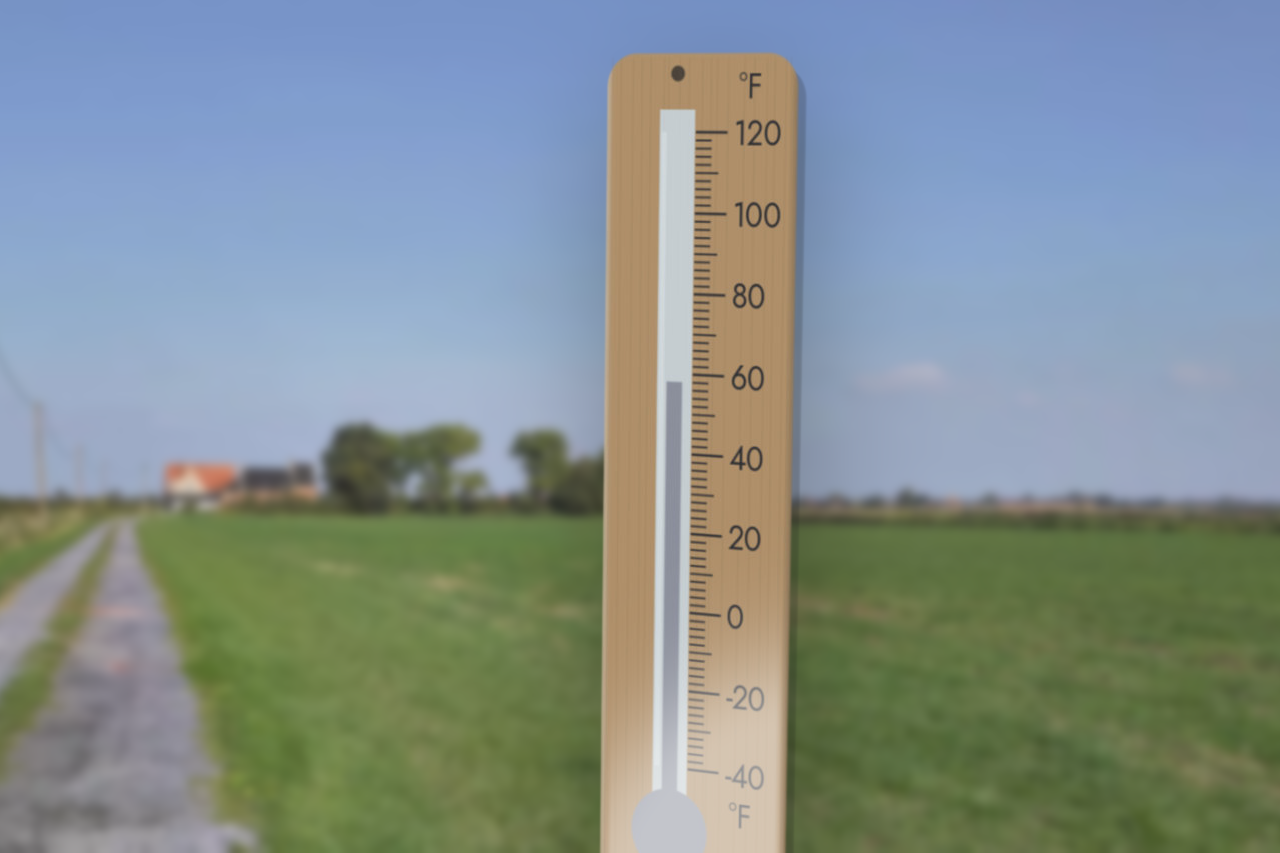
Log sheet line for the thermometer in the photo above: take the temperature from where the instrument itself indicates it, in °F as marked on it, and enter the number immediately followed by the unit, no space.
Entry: 58°F
